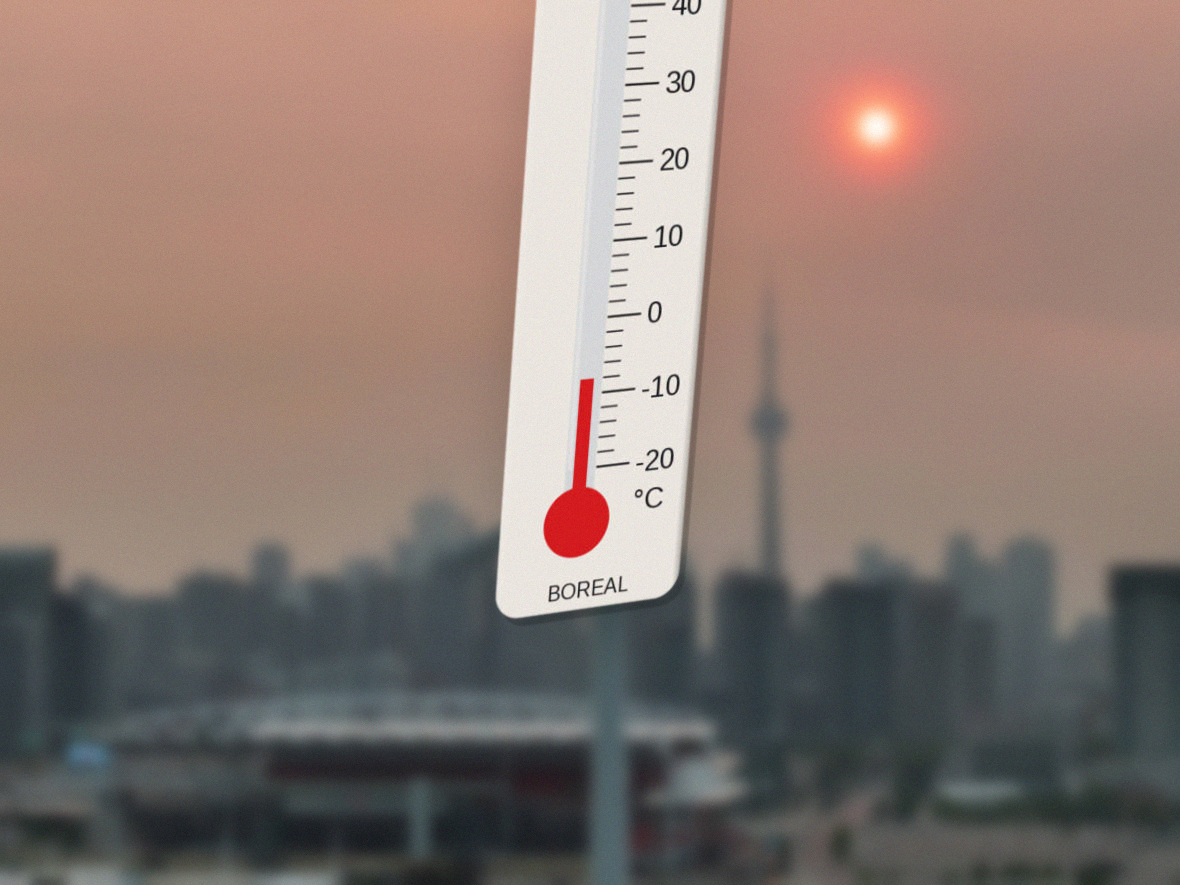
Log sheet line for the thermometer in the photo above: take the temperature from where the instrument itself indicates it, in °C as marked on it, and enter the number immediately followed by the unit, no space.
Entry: -8°C
